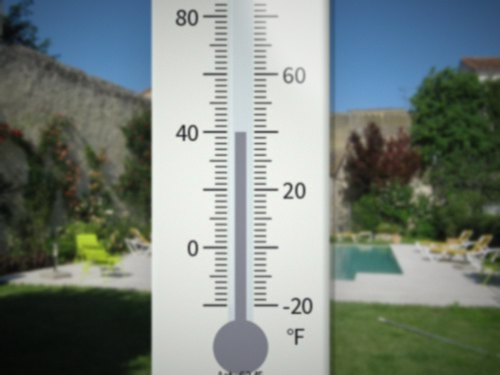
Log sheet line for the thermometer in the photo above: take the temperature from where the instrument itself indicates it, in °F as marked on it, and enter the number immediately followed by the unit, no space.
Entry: 40°F
